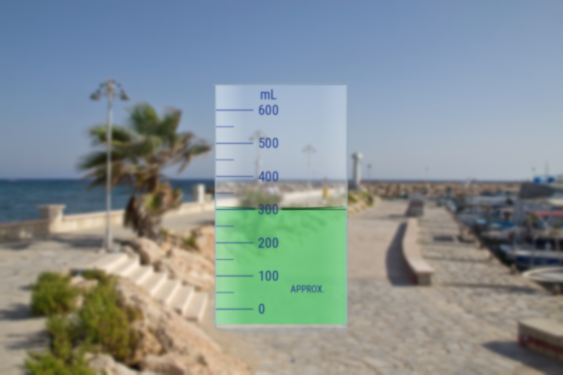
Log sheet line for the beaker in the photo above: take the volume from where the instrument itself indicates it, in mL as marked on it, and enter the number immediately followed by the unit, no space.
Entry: 300mL
